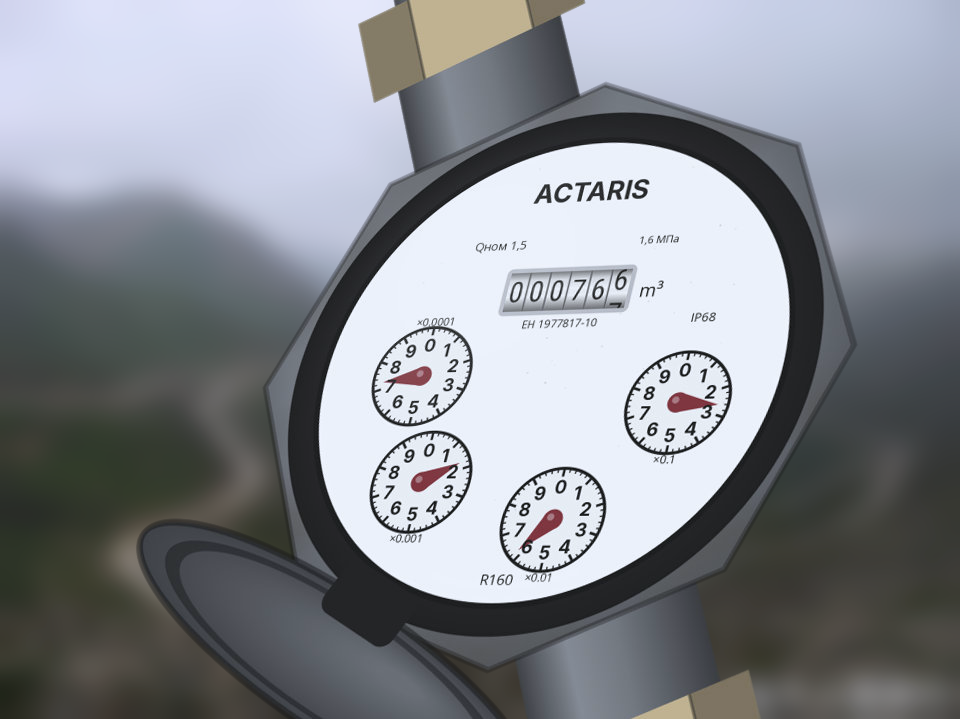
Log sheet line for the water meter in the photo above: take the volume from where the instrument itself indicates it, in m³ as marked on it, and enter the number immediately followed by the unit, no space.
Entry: 766.2617m³
